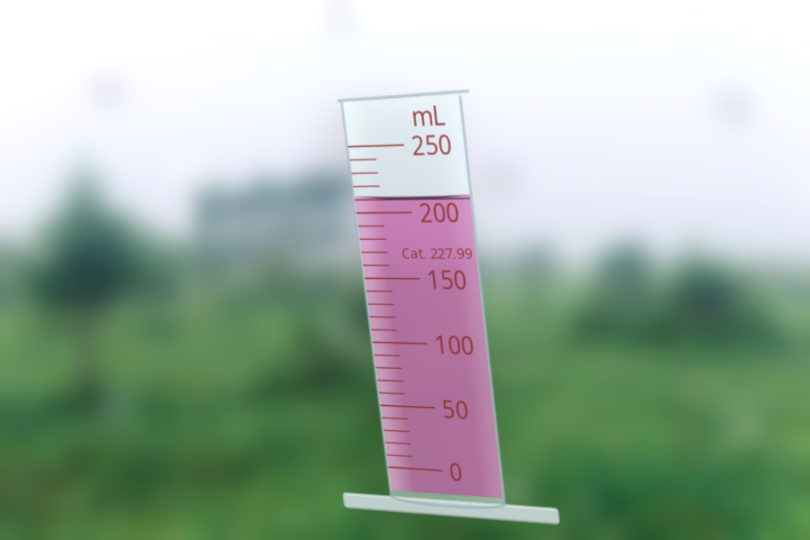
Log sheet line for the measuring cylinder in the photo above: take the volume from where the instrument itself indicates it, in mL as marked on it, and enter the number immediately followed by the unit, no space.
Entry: 210mL
